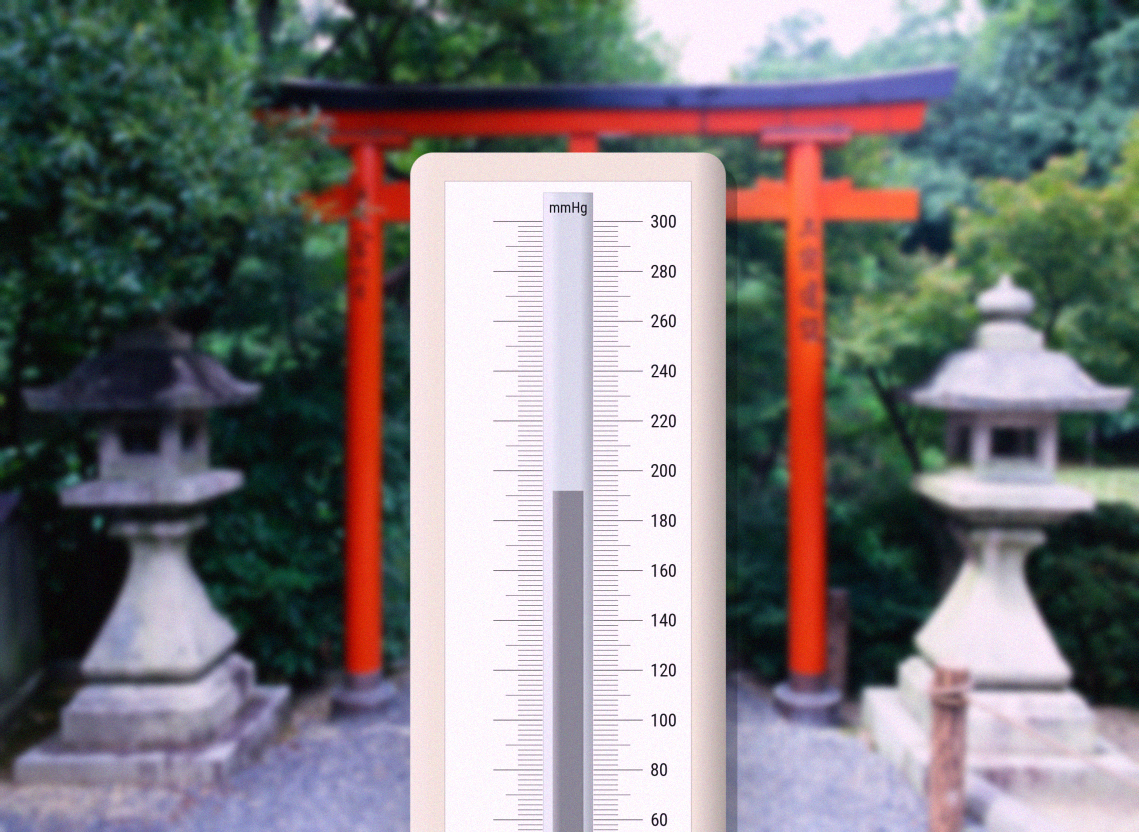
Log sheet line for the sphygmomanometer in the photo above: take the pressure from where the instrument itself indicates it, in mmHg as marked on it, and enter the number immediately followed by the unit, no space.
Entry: 192mmHg
